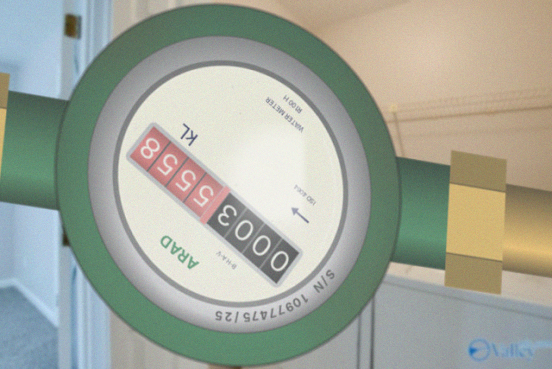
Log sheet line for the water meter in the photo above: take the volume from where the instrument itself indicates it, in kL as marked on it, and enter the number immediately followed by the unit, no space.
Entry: 3.5558kL
